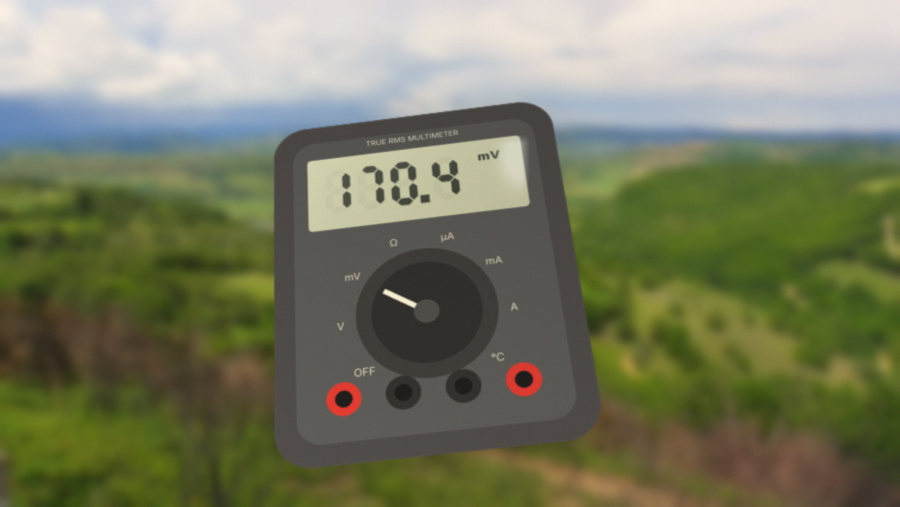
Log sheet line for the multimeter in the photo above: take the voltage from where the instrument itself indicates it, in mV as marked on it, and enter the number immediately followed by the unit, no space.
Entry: 170.4mV
